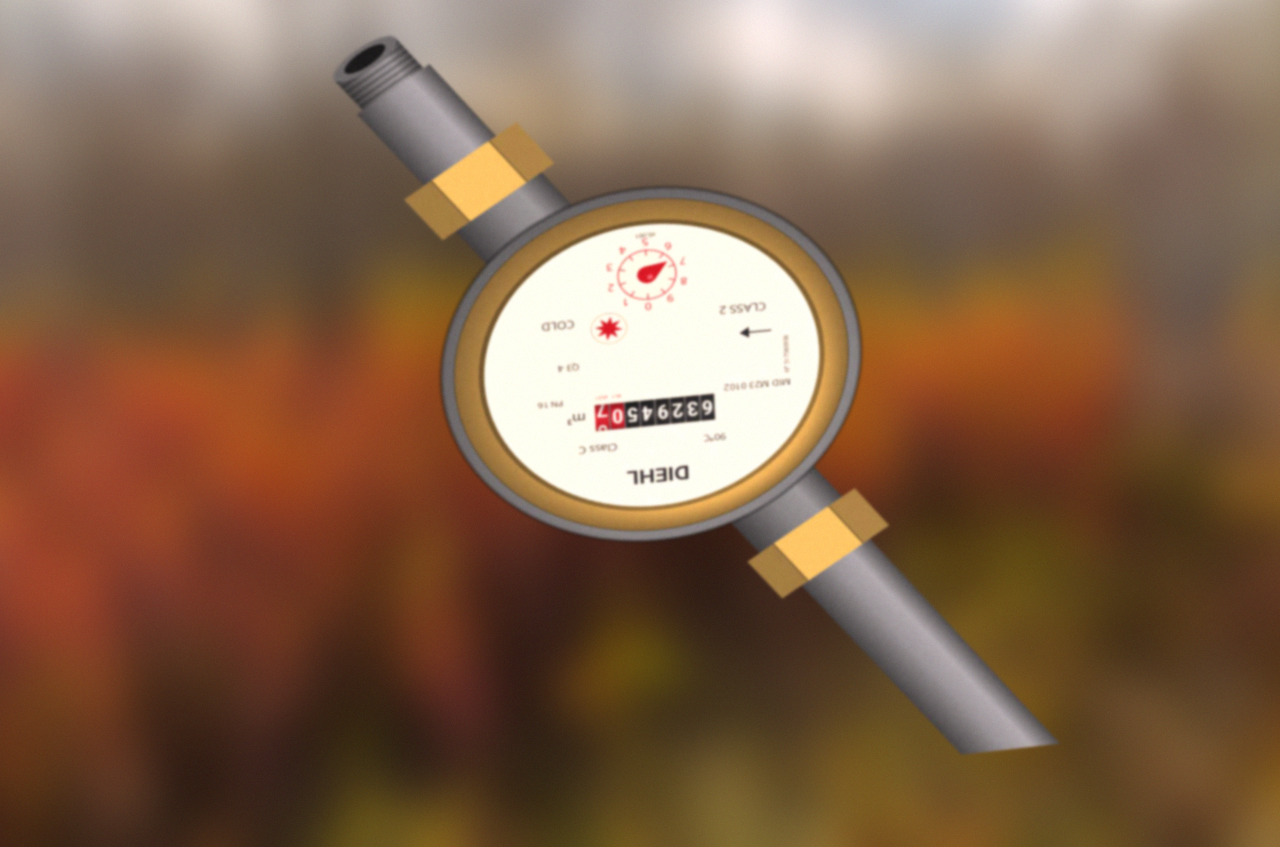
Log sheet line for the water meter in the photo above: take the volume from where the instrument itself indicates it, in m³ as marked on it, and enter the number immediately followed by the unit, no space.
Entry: 632945.066m³
